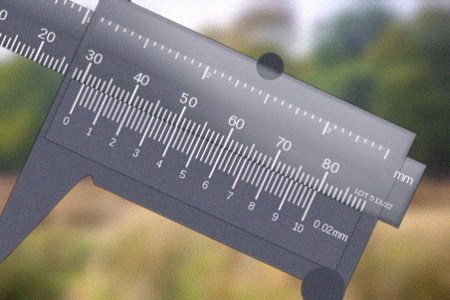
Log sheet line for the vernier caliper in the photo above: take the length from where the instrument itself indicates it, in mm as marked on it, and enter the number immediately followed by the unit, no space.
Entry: 30.5mm
